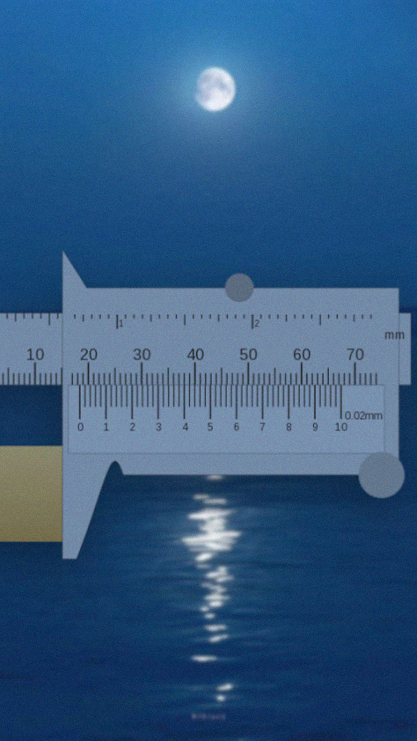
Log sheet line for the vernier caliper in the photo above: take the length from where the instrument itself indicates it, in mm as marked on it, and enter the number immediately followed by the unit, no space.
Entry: 18.4mm
